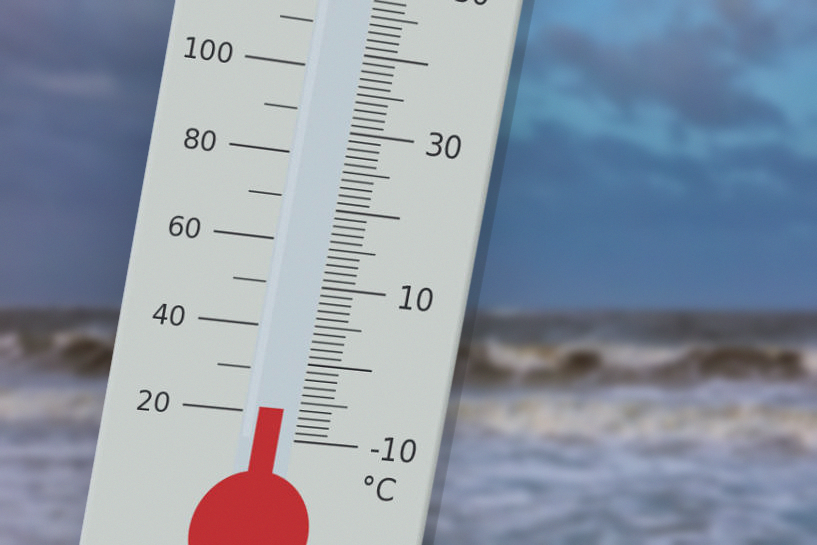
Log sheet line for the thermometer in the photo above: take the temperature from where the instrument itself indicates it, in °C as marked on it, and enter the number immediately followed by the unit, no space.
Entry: -6°C
